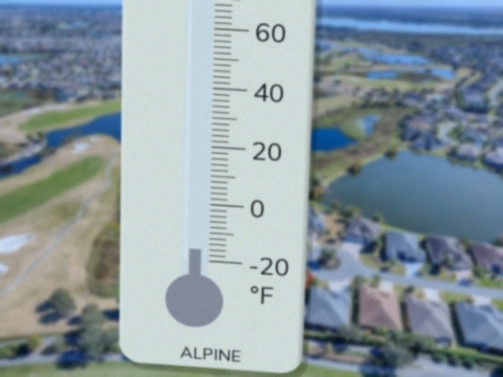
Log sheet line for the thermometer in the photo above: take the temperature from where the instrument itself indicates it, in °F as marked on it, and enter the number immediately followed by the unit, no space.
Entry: -16°F
